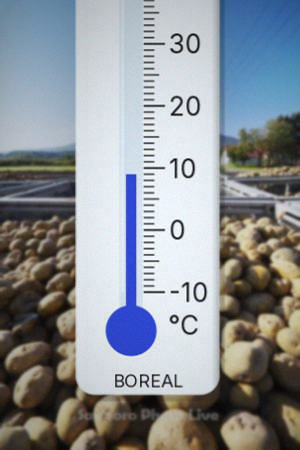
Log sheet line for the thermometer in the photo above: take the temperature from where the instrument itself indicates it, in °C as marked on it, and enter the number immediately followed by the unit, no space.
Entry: 9°C
